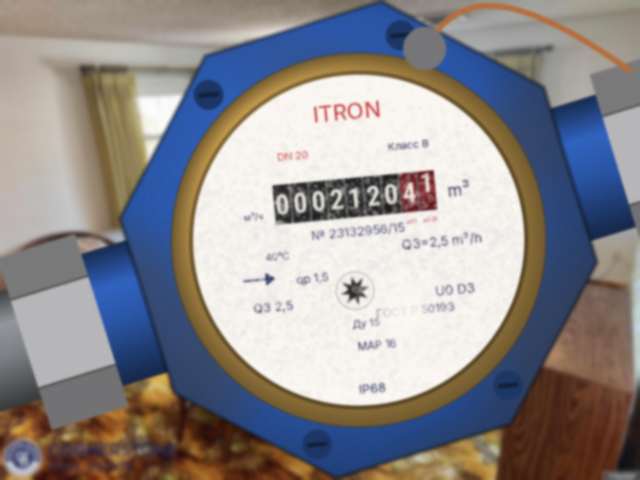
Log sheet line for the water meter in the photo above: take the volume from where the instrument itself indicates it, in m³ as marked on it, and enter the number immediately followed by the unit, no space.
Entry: 2120.41m³
